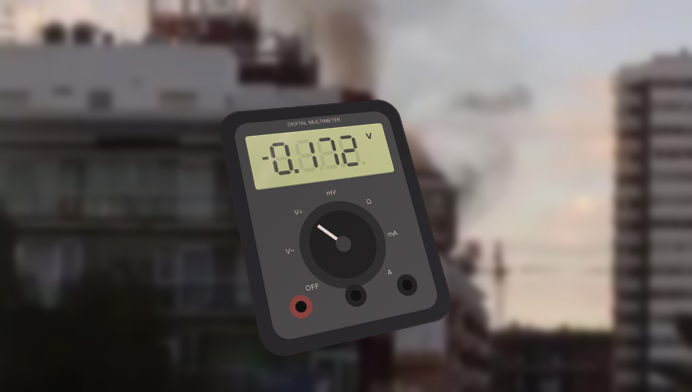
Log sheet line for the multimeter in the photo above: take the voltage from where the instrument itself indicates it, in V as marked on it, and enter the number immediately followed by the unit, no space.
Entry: -0.172V
